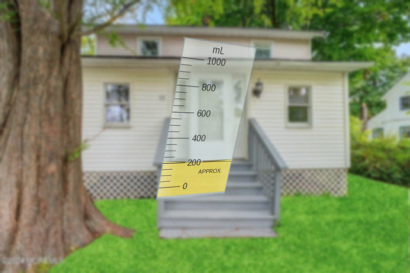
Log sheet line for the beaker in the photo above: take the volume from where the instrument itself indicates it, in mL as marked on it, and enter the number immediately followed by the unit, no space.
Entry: 200mL
